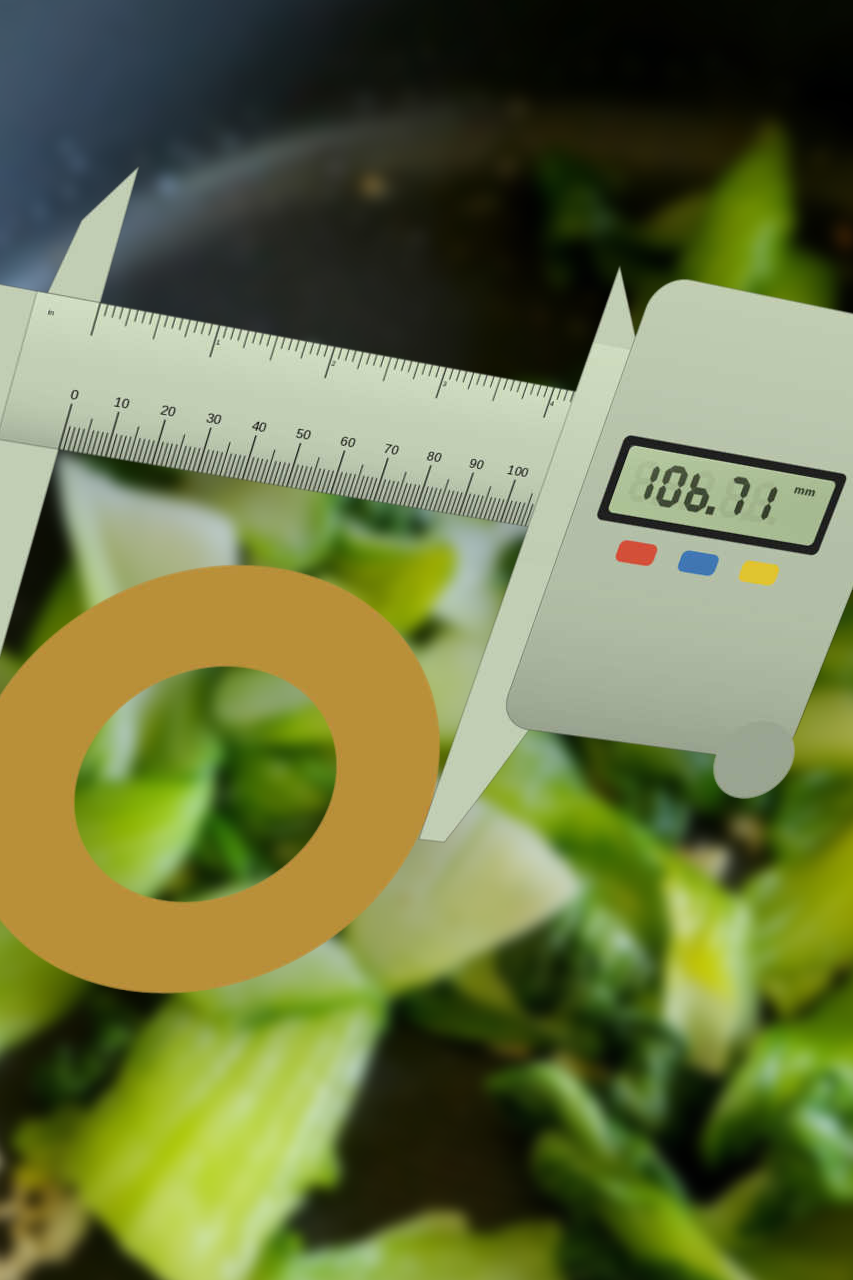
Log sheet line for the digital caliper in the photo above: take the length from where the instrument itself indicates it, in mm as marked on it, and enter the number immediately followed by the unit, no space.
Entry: 106.71mm
